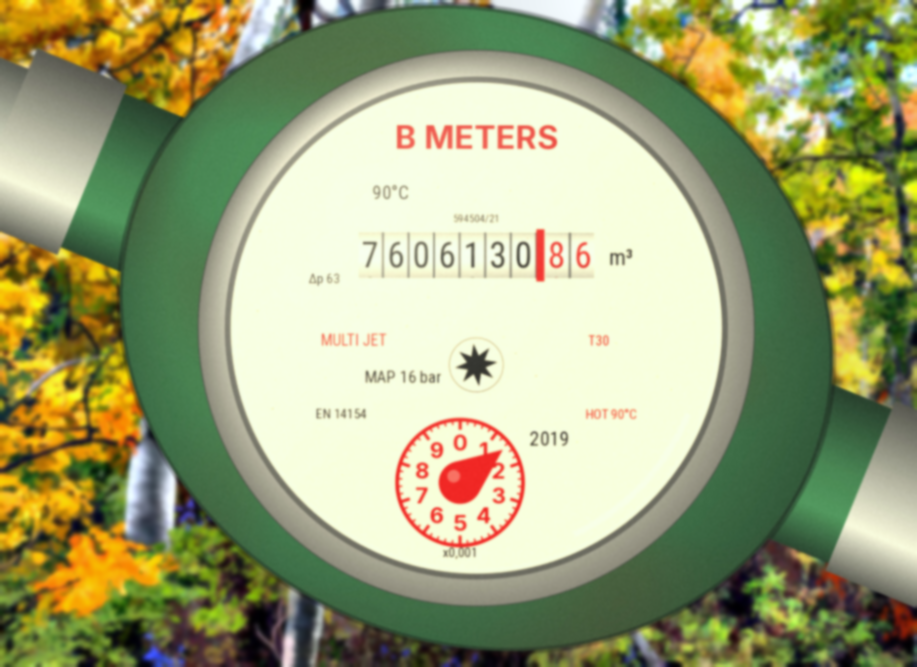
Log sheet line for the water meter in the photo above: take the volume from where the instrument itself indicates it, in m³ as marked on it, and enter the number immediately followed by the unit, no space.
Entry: 7606130.861m³
